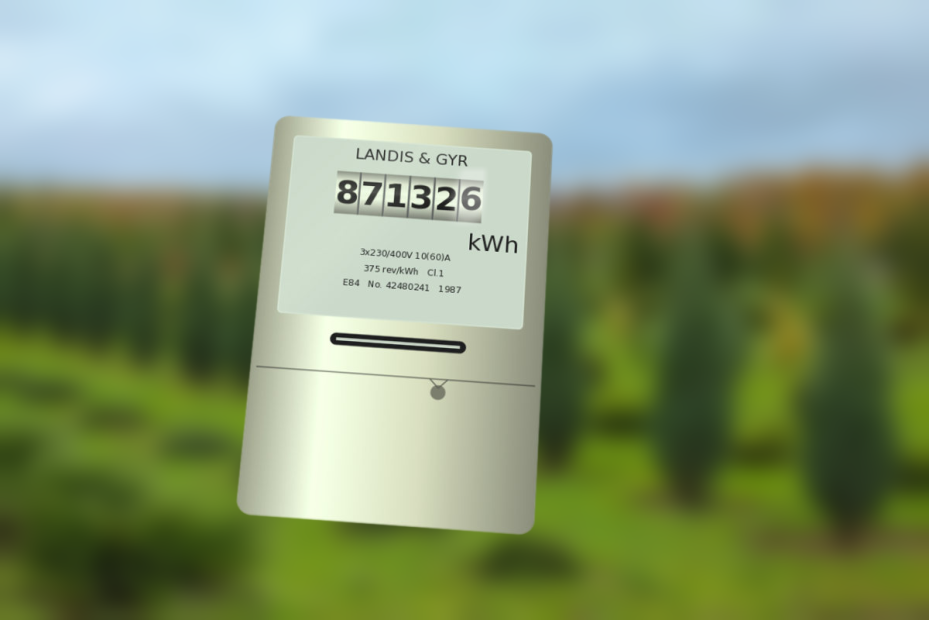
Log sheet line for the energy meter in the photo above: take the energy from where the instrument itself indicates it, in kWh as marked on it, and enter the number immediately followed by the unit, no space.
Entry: 871326kWh
